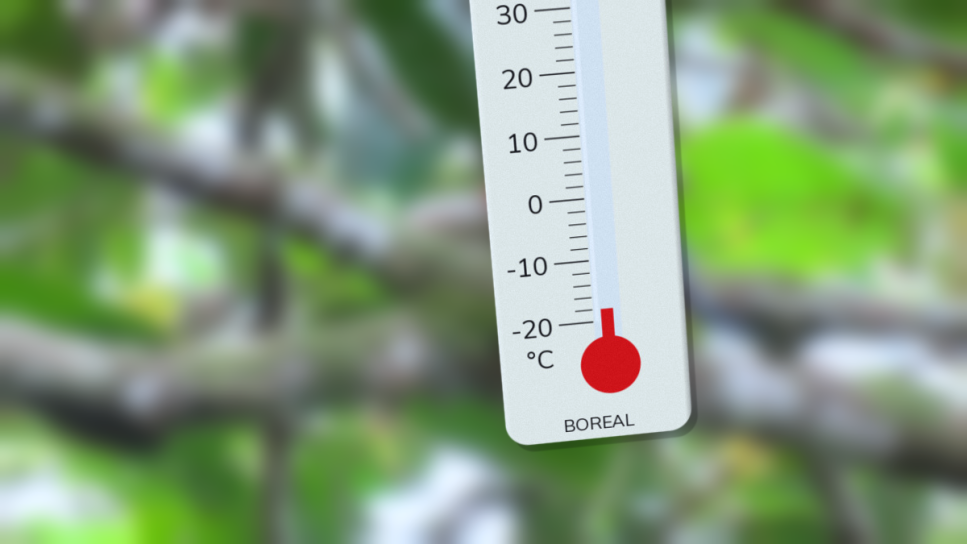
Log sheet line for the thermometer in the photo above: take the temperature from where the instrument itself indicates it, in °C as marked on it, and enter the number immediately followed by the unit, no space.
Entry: -18°C
